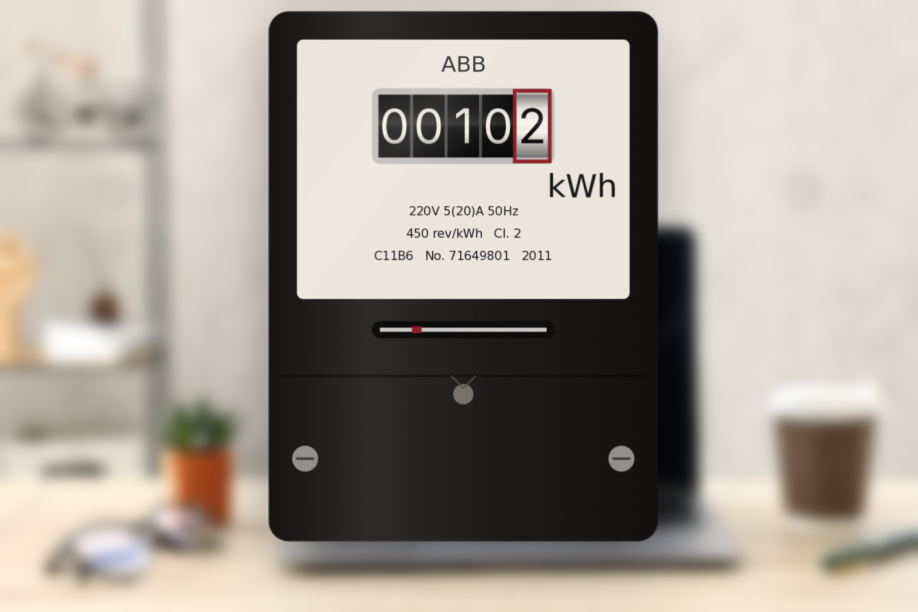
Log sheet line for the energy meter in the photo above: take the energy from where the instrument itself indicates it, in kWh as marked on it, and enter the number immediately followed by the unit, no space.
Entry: 10.2kWh
